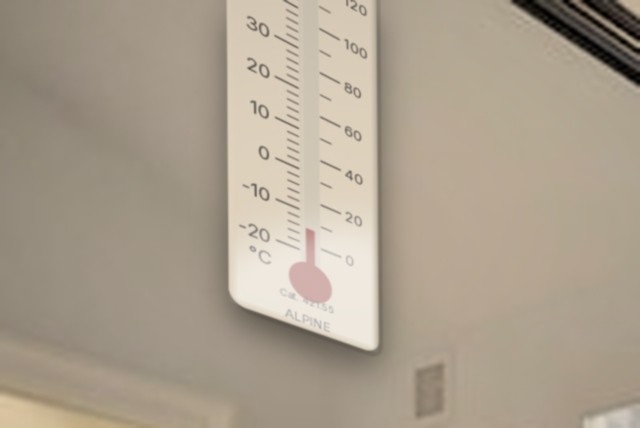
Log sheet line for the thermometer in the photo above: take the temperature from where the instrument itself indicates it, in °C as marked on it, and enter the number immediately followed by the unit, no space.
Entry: -14°C
